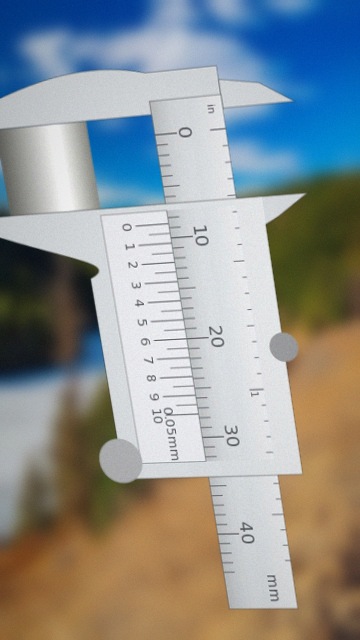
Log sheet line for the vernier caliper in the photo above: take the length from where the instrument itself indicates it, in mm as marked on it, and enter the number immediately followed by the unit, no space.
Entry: 8.6mm
